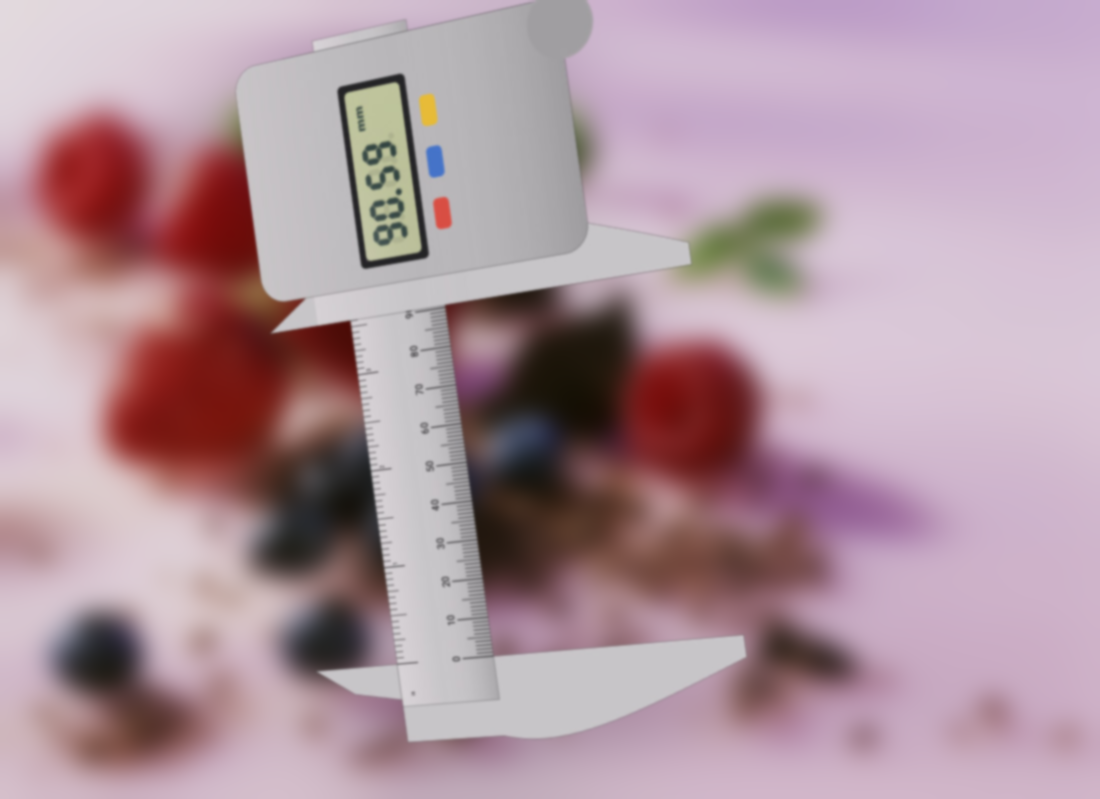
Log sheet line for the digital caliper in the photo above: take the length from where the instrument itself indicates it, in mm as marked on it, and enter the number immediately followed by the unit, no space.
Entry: 90.59mm
